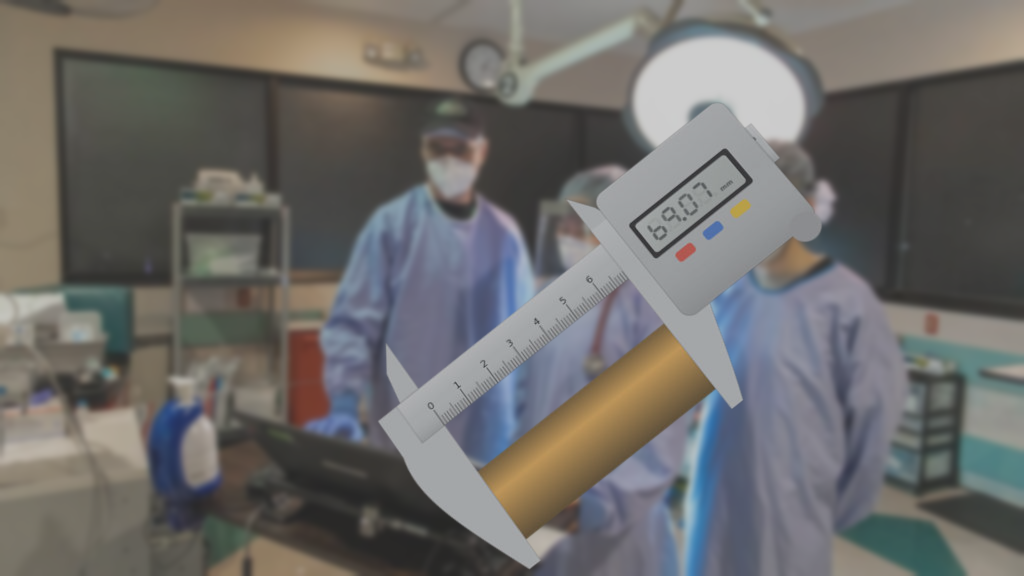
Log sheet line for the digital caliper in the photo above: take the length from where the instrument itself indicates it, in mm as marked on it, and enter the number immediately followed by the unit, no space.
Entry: 69.07mm
